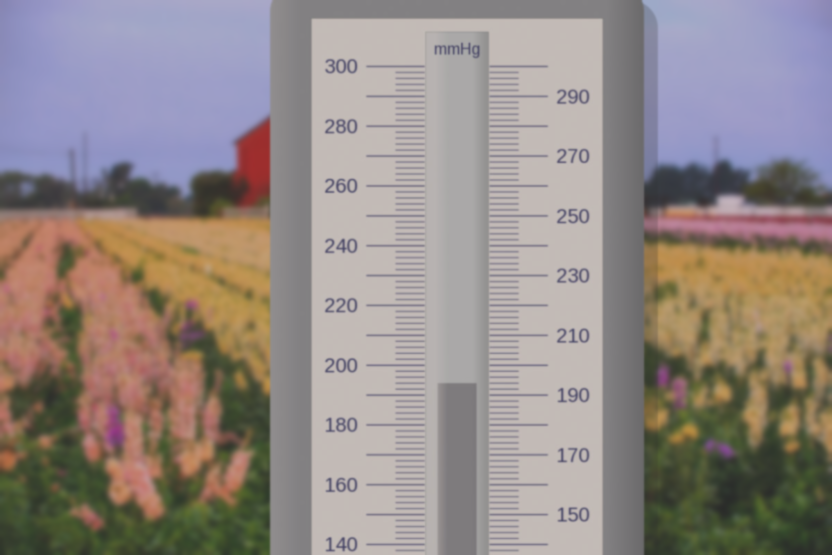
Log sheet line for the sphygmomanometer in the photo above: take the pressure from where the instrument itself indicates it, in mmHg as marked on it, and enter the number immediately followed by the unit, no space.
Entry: 194mmHg
